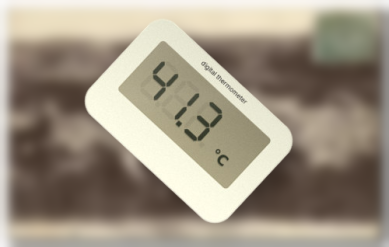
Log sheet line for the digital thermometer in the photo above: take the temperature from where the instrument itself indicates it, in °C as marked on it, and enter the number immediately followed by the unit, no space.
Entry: 41.3°C
